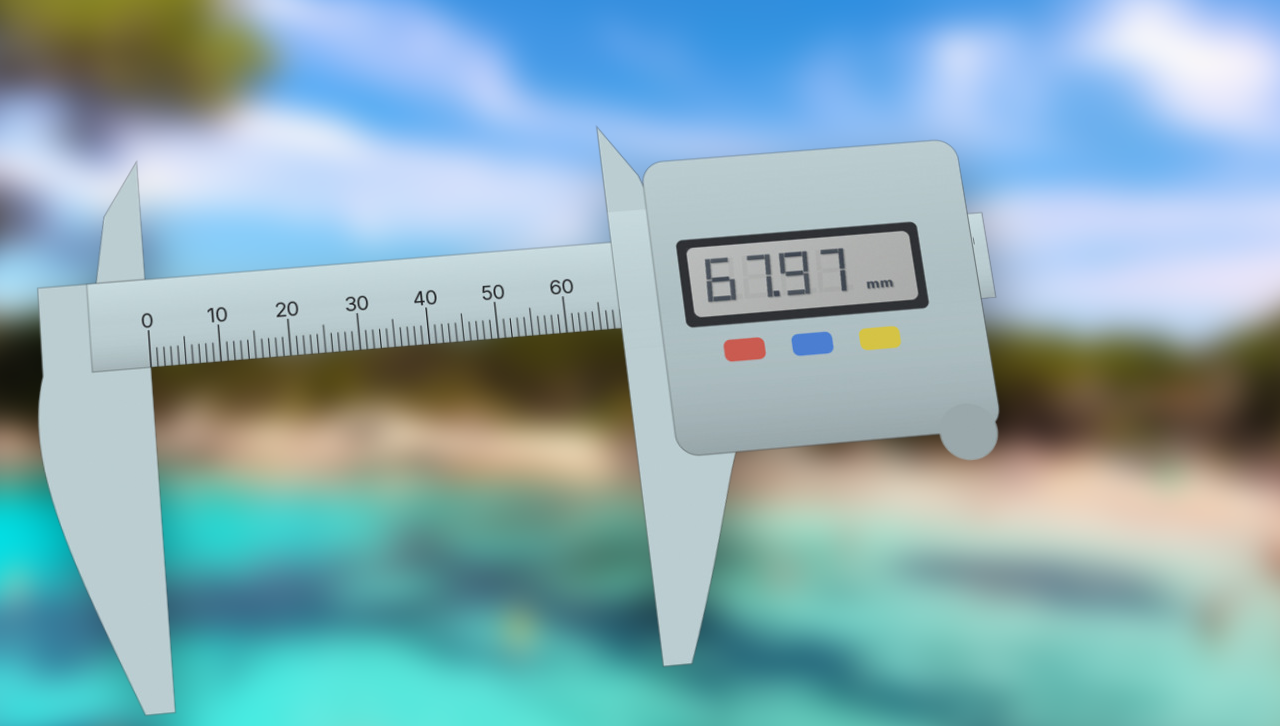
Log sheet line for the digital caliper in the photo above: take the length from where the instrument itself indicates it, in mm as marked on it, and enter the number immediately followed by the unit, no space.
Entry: 67.97mm
